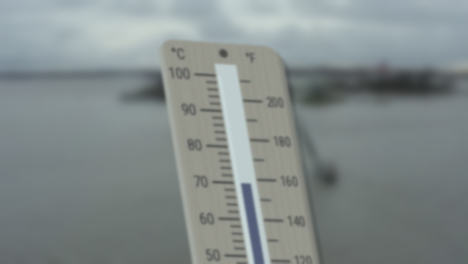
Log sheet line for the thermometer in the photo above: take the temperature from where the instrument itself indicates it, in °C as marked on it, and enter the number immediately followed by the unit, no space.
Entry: 70°C
